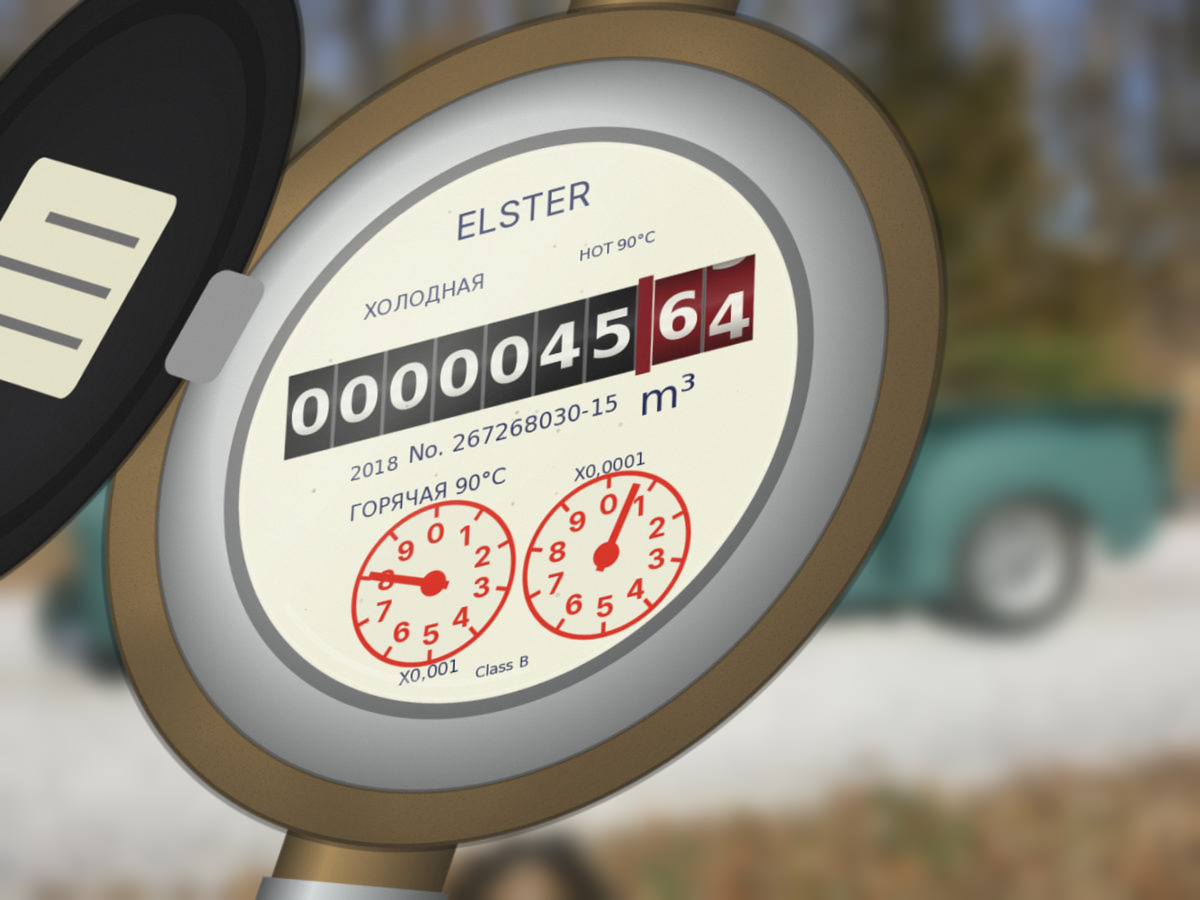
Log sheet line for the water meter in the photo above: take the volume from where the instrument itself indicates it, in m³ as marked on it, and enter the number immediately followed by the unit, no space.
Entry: 45.6380m³
